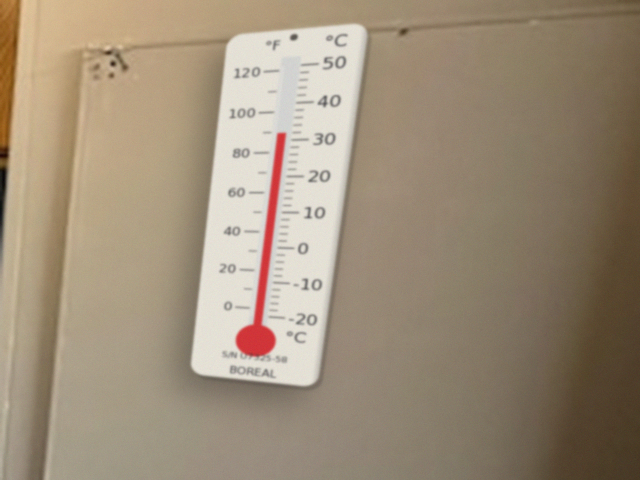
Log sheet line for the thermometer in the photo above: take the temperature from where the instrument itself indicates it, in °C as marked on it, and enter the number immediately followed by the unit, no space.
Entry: 32°C
